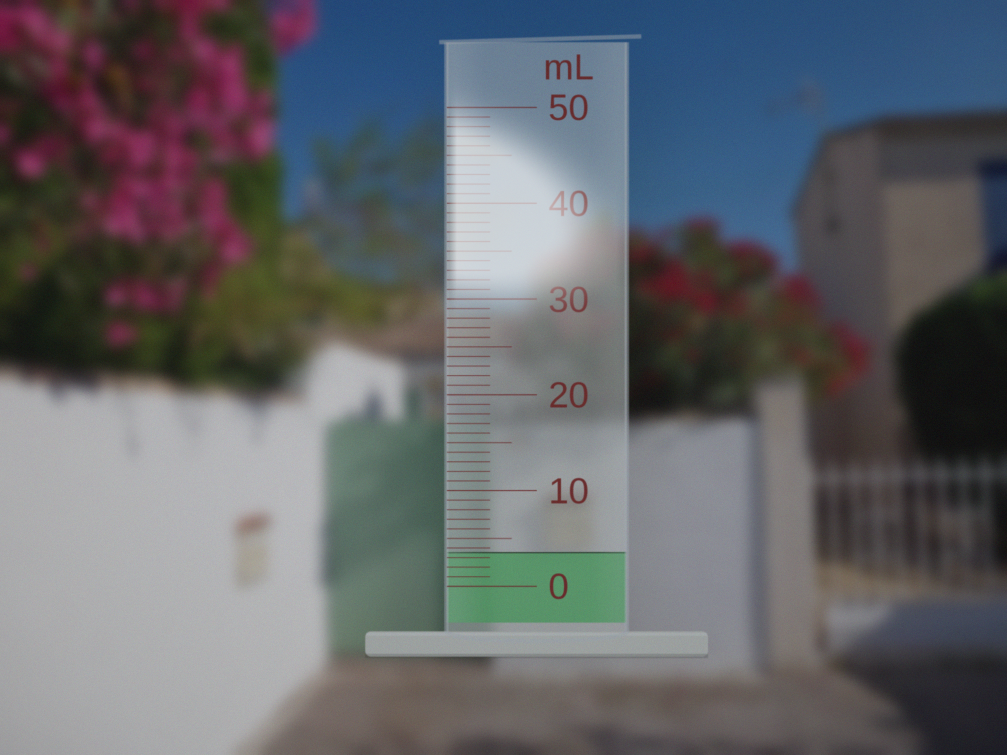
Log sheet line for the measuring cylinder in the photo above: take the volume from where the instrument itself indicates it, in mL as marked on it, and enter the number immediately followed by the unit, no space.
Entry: 3.5mL
